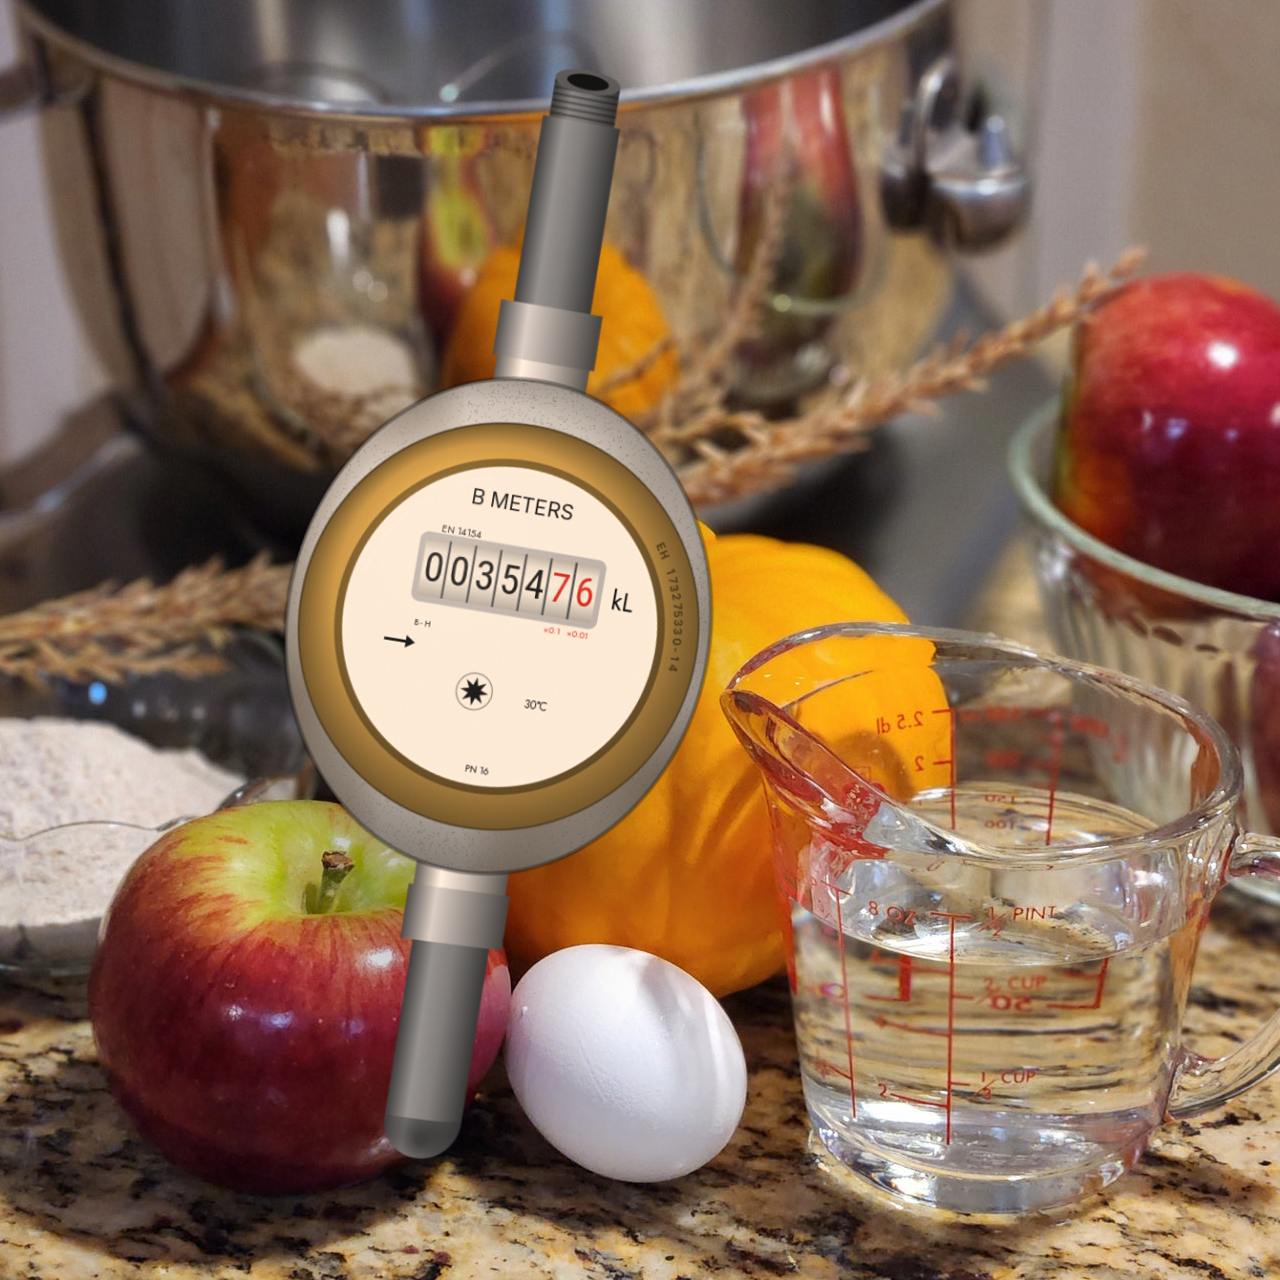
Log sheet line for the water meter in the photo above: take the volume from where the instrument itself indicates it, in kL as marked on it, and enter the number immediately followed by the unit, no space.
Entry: 354.76kL
